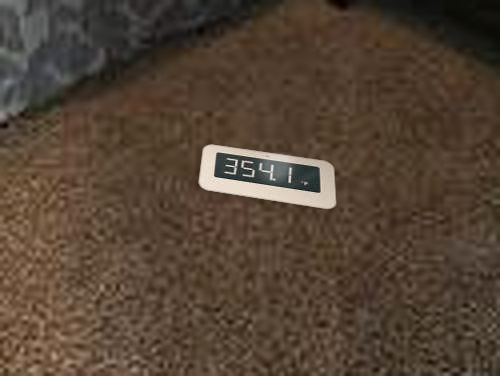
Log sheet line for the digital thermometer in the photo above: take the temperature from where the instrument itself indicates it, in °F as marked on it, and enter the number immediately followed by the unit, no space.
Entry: 354.1°F
